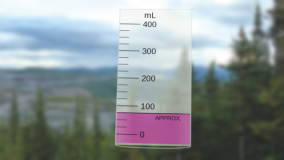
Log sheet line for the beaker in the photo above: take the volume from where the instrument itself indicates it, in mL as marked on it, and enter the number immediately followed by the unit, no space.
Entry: 75mL
